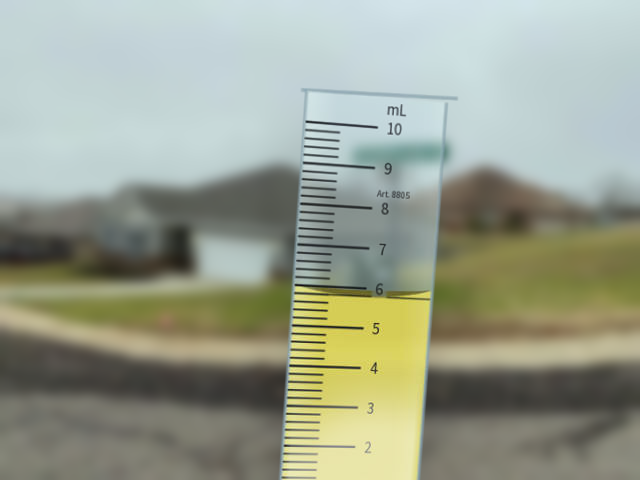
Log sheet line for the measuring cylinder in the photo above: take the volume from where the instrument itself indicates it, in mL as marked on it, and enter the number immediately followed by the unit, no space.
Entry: 5.8mL
